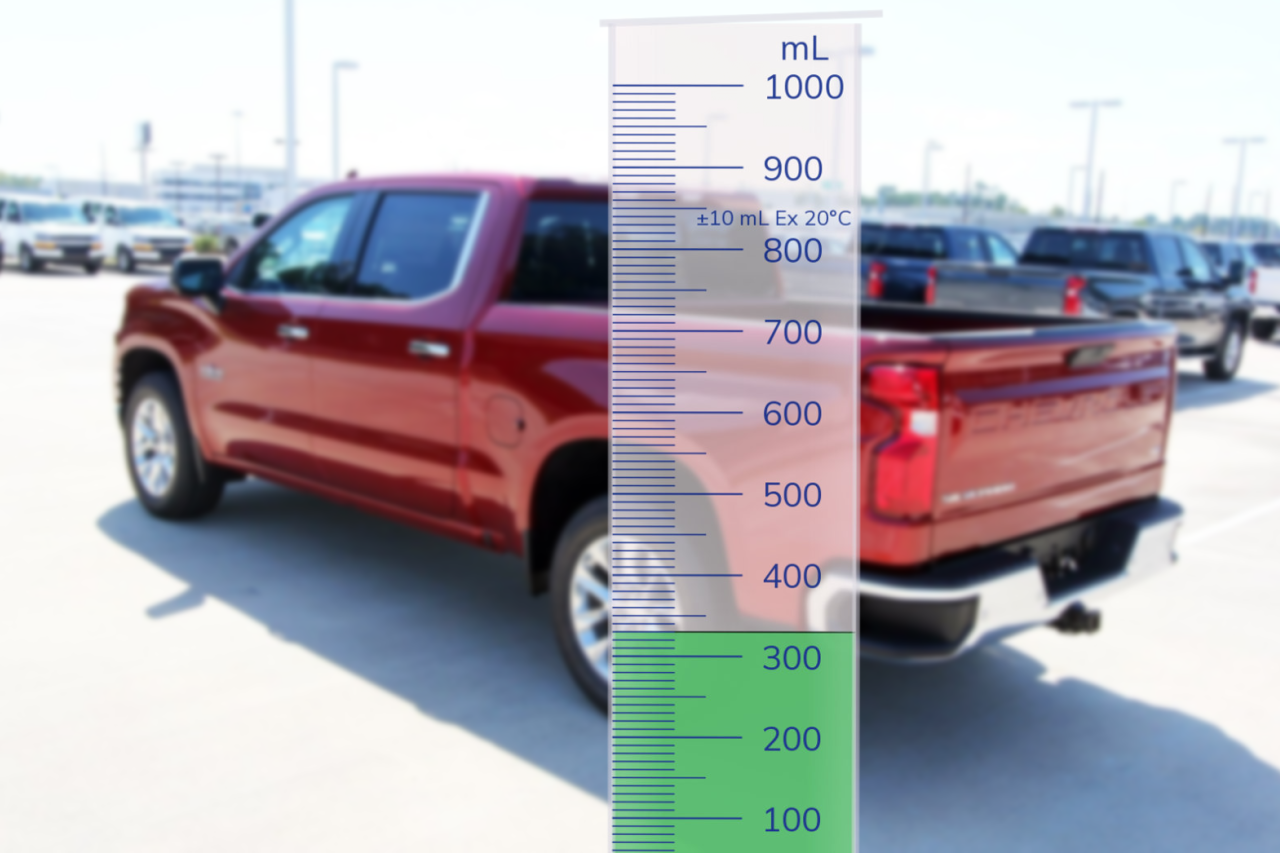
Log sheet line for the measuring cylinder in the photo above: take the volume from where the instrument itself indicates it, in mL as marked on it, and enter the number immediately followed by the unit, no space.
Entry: 330mL
